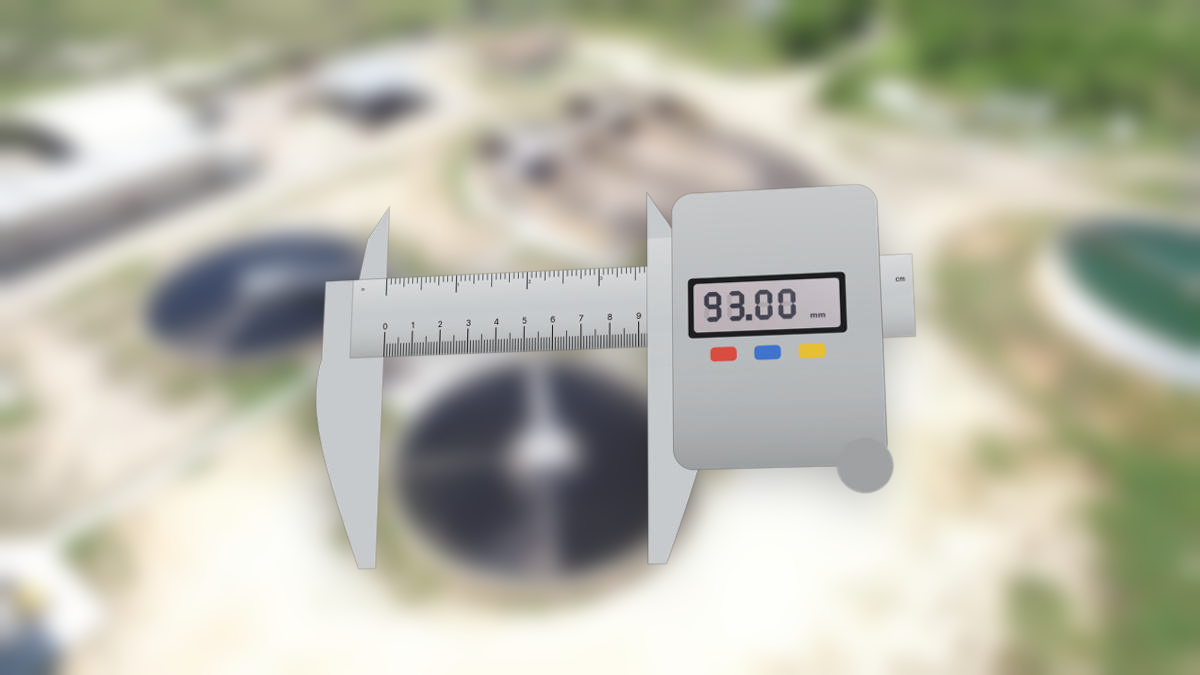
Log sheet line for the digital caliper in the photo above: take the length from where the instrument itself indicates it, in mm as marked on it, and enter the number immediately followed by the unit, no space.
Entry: 93.00mm
